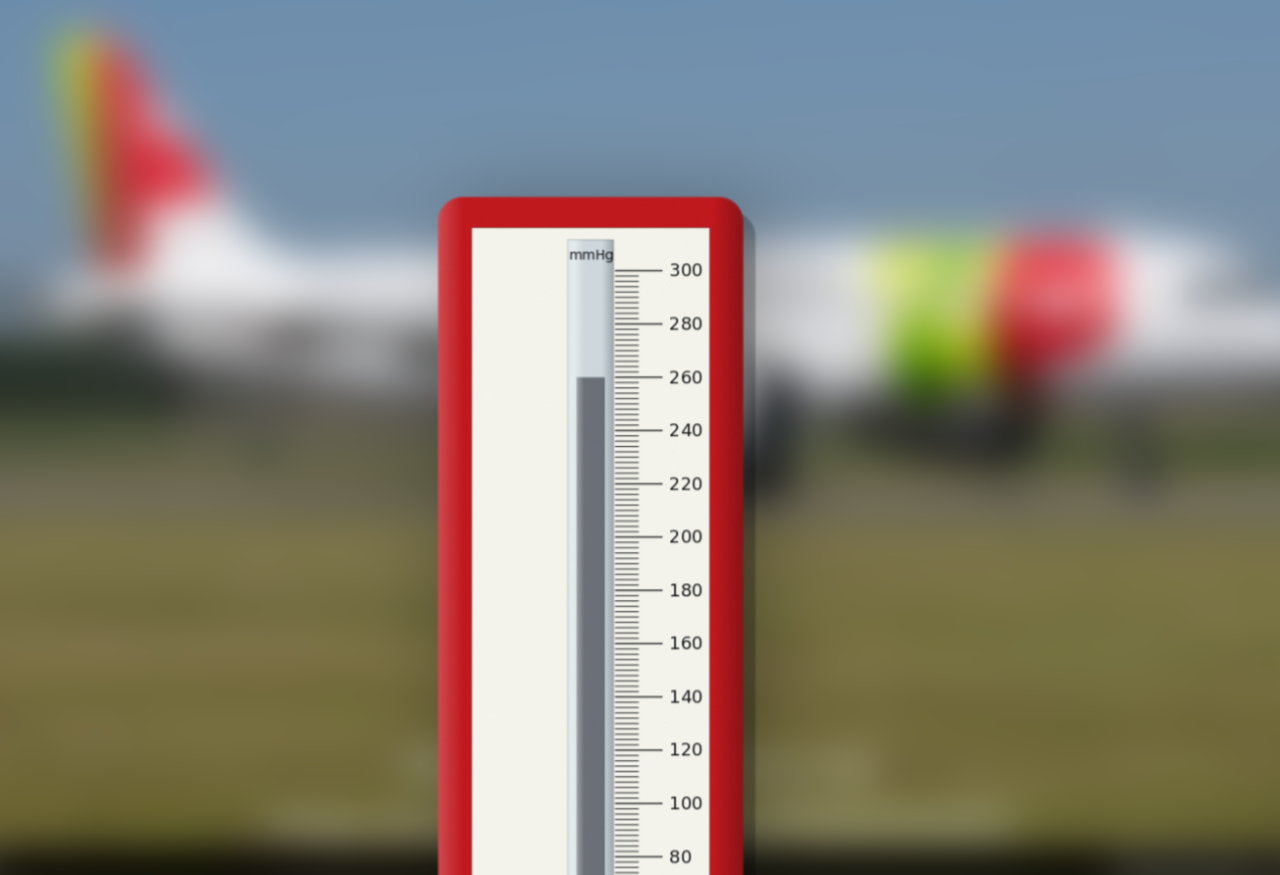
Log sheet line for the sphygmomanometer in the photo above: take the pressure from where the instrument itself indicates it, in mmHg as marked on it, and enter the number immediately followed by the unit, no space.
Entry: 260mmHg
